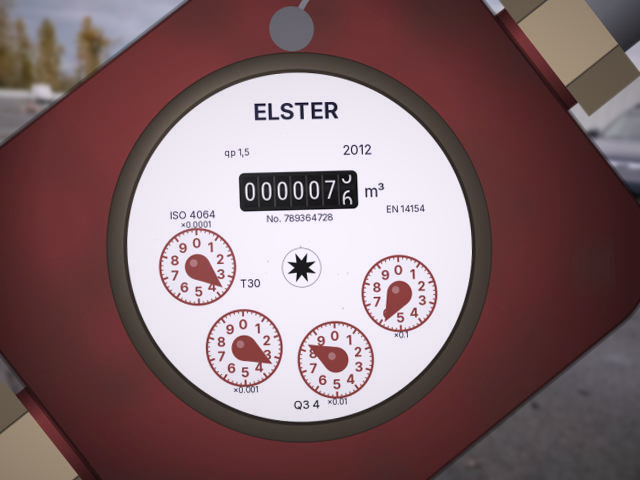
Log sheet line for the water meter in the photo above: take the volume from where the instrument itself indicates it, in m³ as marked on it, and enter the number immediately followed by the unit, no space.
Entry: 75.5833m³
